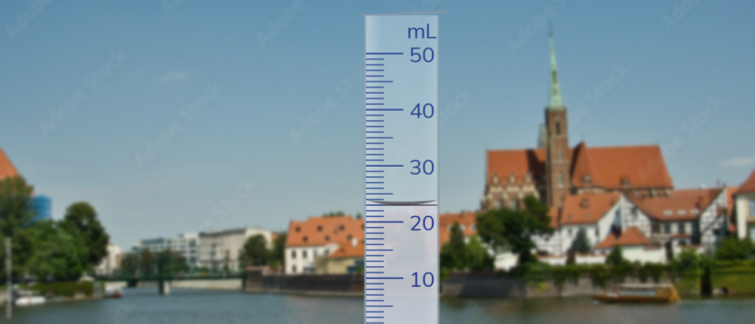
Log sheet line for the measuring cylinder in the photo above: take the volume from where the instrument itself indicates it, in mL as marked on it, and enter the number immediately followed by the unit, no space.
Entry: 23mL
